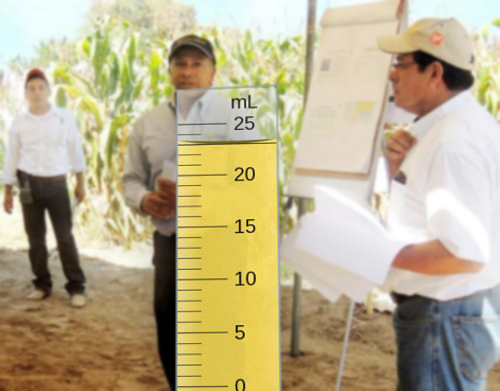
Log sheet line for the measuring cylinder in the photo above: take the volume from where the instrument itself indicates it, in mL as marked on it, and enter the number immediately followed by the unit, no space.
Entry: 23mL
